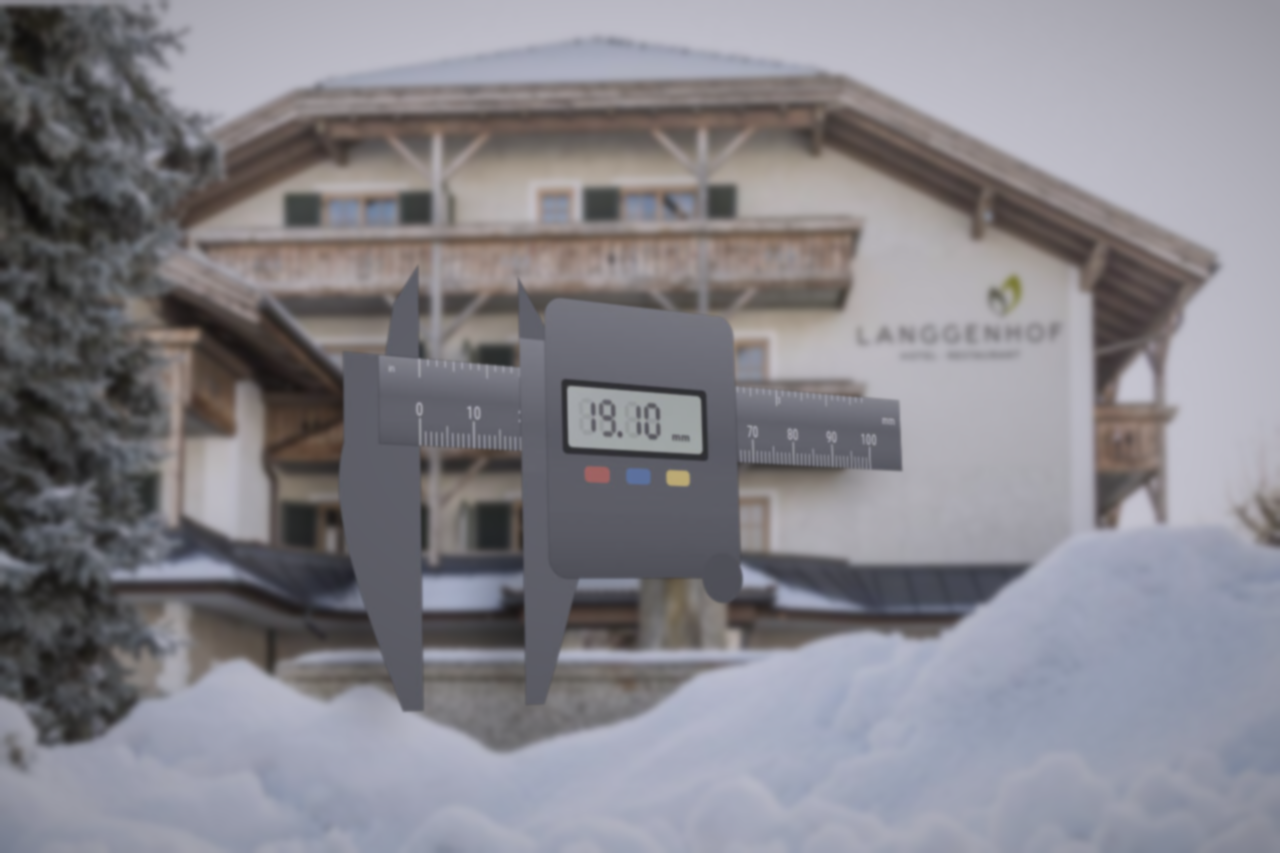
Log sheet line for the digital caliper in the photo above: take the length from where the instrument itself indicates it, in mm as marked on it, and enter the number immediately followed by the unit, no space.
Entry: 19.10mm
